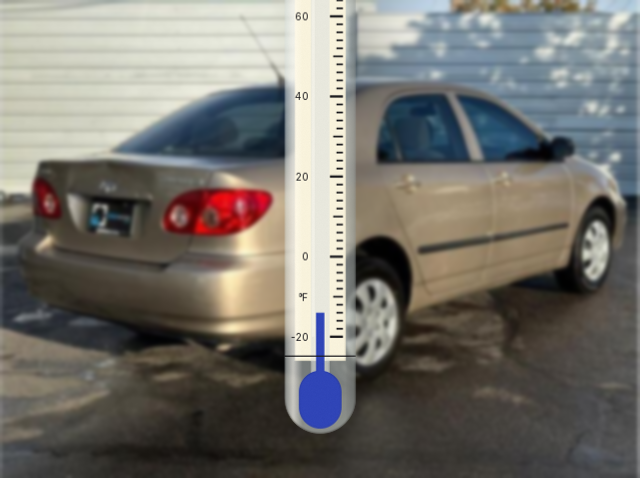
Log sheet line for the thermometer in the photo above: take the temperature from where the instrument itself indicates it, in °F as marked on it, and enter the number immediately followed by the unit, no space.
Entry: -14°F
